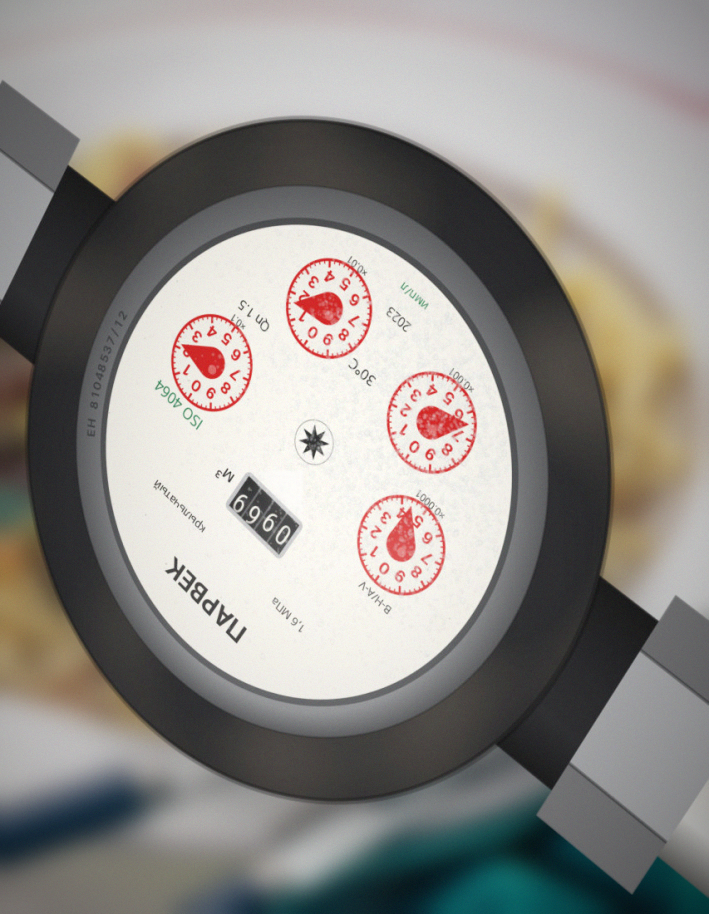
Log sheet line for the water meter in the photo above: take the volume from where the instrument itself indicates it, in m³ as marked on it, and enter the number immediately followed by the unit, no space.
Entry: 969.2164m³
